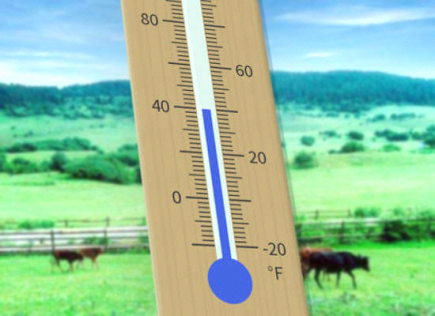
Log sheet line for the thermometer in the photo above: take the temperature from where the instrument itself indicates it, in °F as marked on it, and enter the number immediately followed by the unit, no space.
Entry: 40°F
